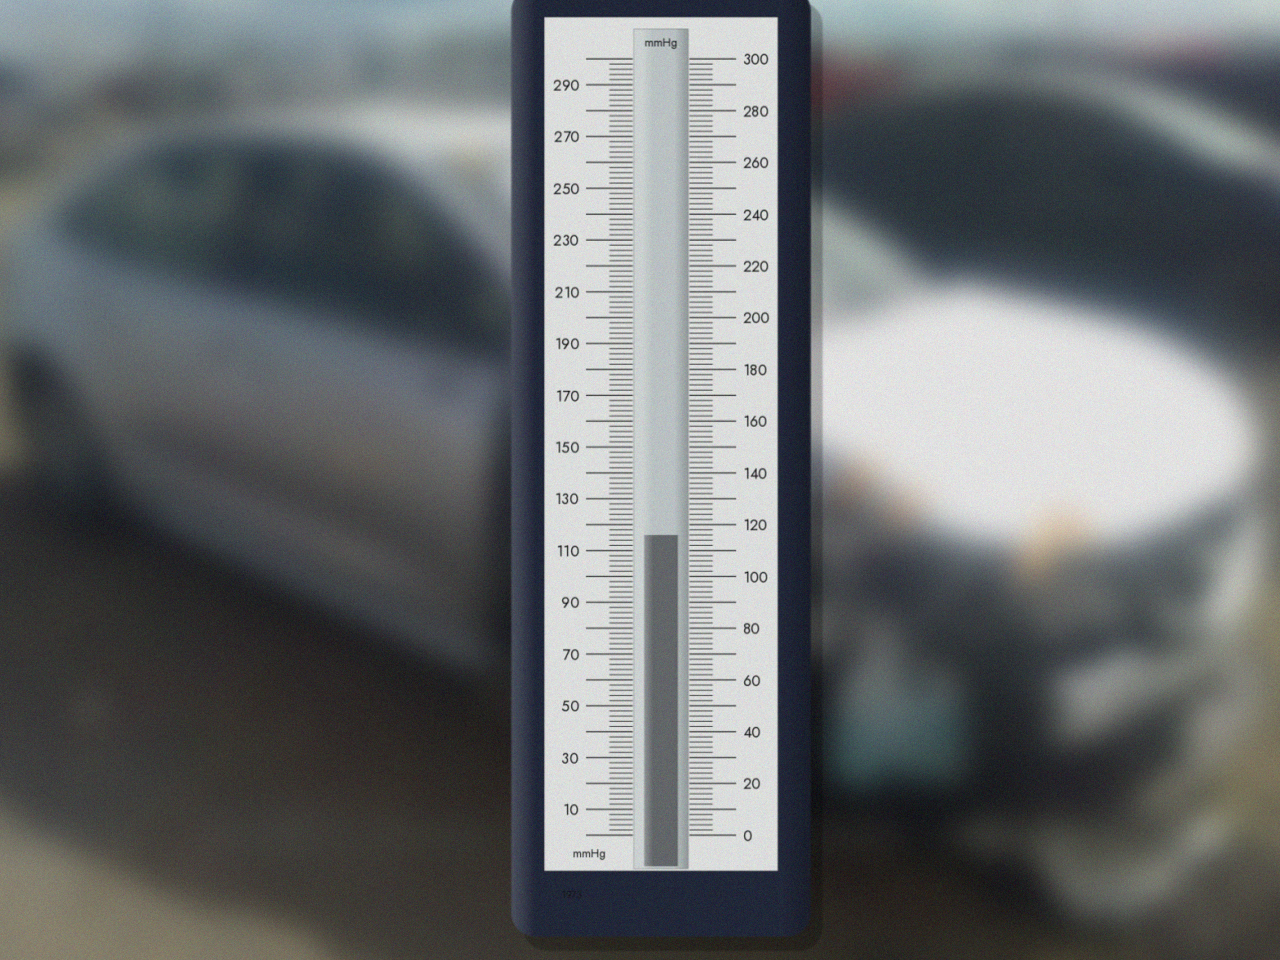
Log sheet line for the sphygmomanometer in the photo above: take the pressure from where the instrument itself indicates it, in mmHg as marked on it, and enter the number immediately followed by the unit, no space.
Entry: 116mmHg
